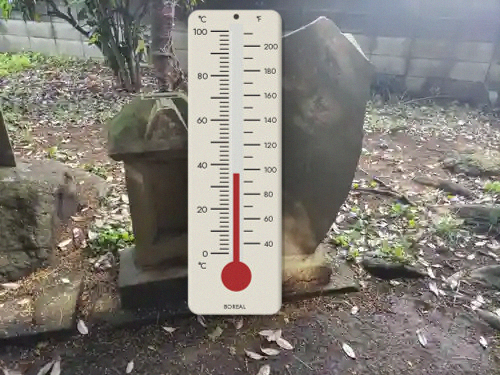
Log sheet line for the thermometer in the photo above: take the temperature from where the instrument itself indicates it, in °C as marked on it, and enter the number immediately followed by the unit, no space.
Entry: 36°C
